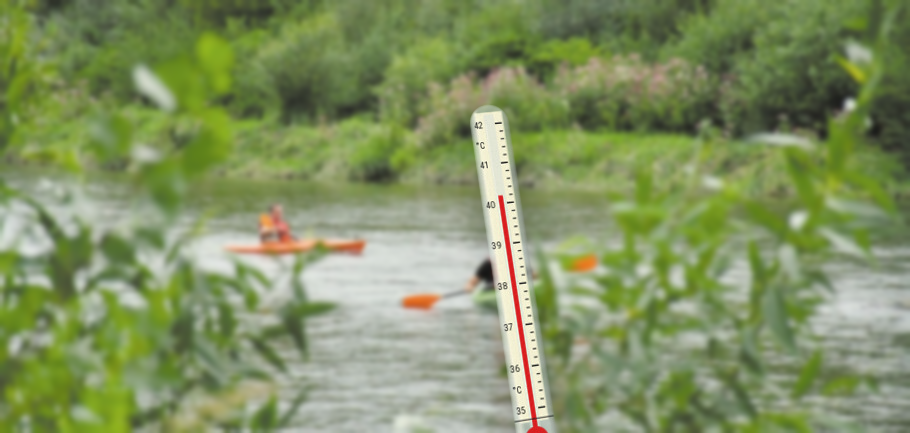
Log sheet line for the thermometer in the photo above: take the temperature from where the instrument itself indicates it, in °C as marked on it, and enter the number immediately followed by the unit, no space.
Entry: 40.2°C
